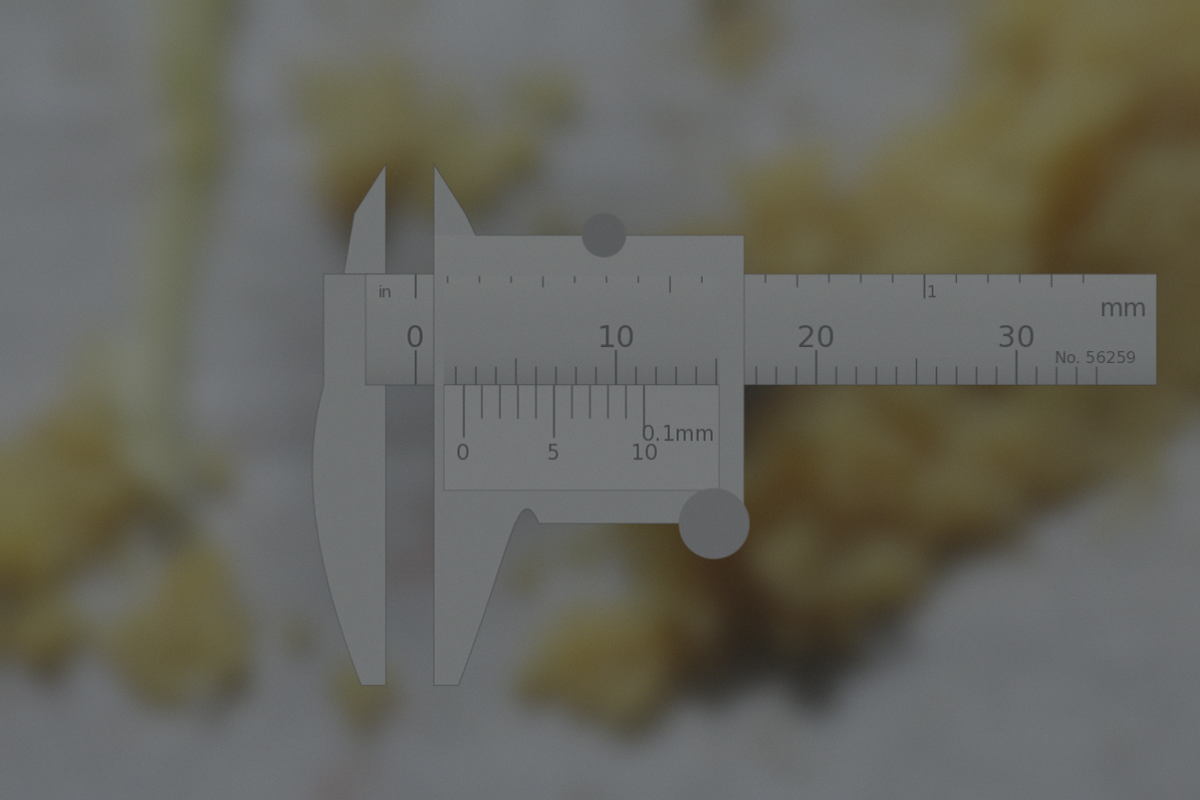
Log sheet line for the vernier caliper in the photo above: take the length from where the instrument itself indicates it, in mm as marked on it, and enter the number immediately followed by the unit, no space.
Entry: 2.4mm
